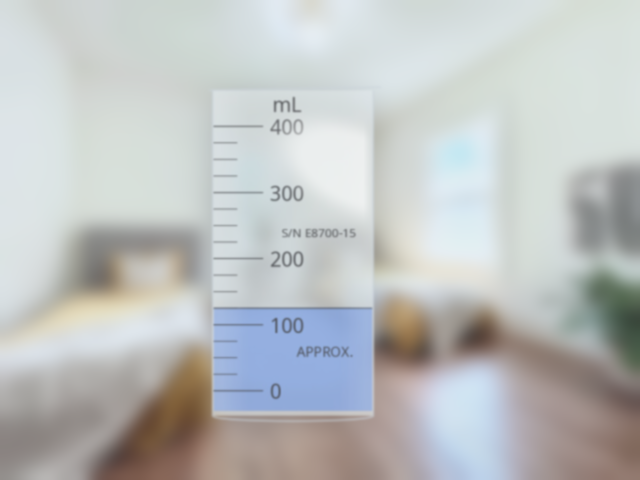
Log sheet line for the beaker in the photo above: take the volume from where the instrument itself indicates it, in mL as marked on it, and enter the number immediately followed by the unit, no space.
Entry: 125mL
